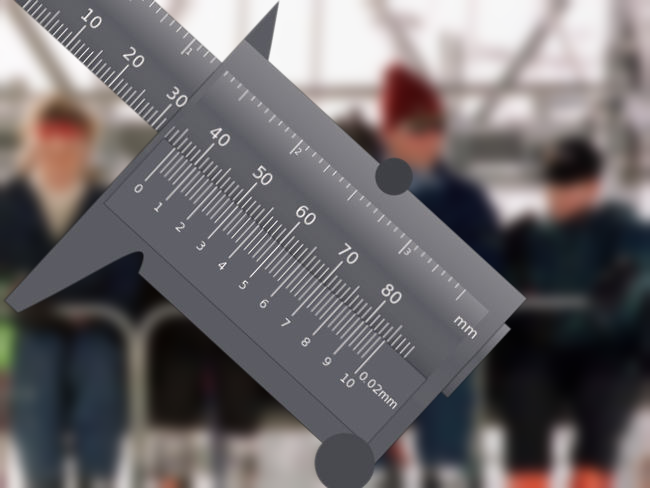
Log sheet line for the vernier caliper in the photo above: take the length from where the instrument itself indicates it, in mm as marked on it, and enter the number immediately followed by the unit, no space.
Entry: 35.6mm
